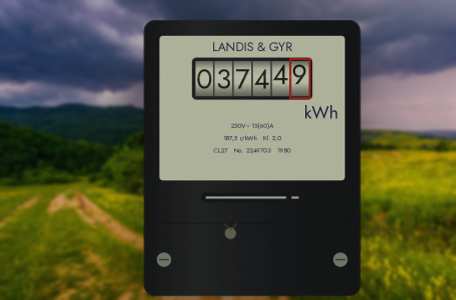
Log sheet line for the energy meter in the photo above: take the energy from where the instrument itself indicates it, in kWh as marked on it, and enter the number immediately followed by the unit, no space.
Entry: 3744.9kWh
